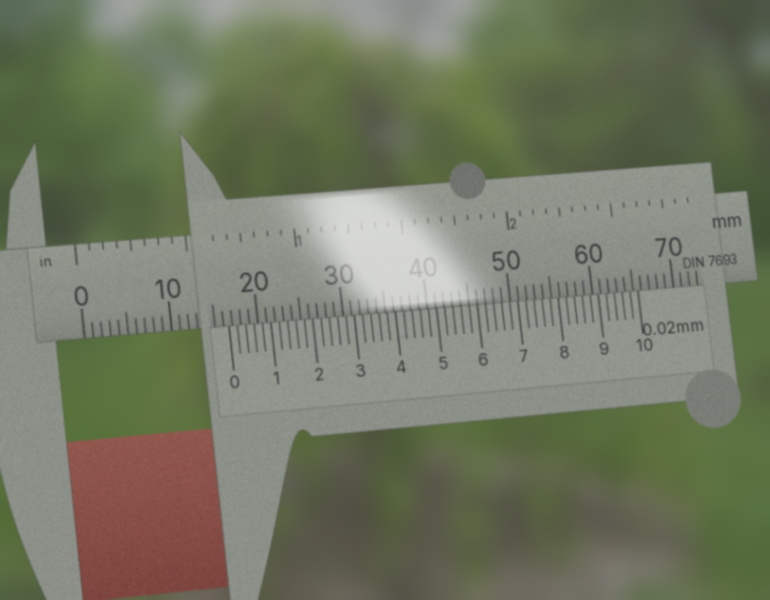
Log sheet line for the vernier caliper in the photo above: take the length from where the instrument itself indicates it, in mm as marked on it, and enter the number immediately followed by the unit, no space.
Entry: 16.6mm
